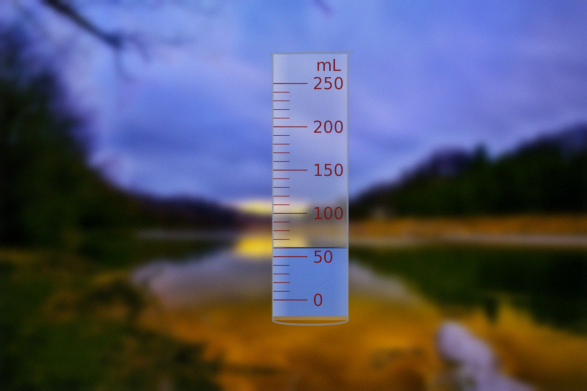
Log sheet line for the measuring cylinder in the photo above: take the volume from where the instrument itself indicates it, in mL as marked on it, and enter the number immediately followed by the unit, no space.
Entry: 60mL
